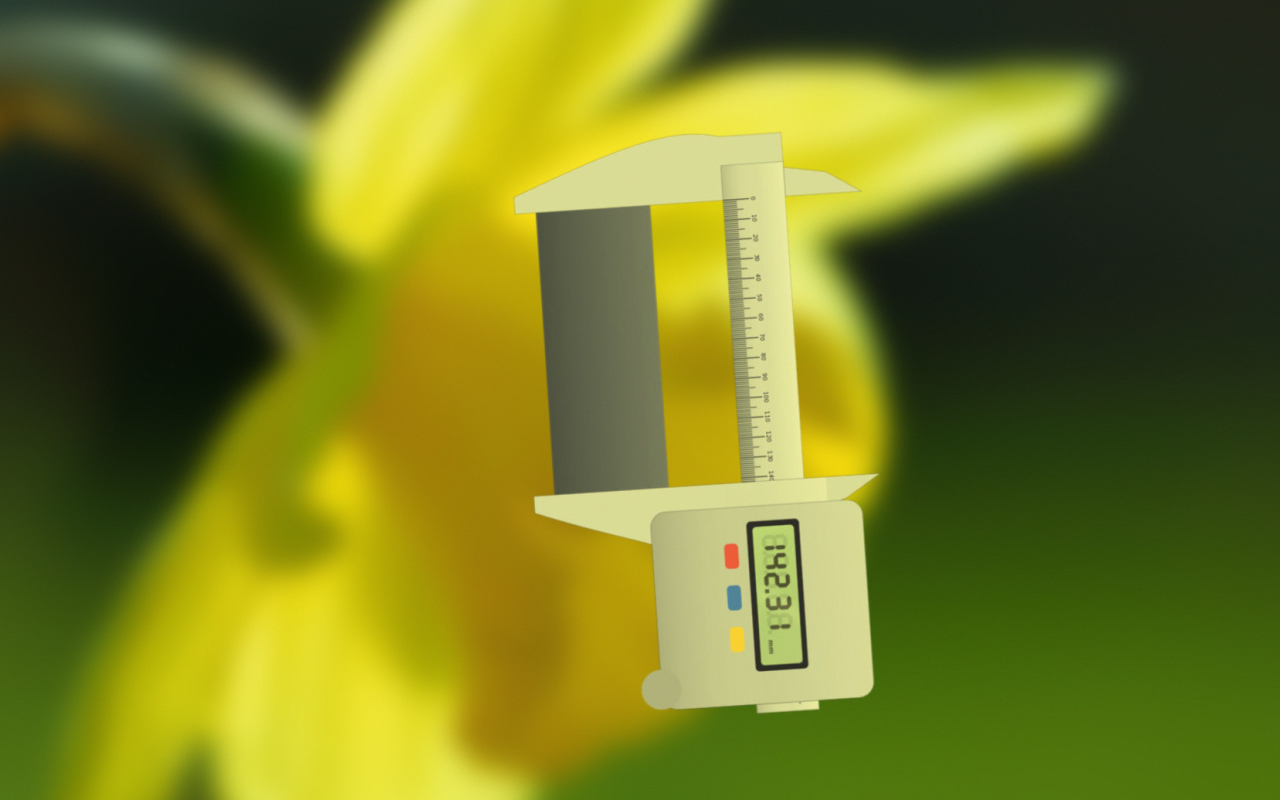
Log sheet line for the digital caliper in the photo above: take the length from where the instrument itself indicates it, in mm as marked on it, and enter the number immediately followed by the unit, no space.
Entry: 142.31mm
